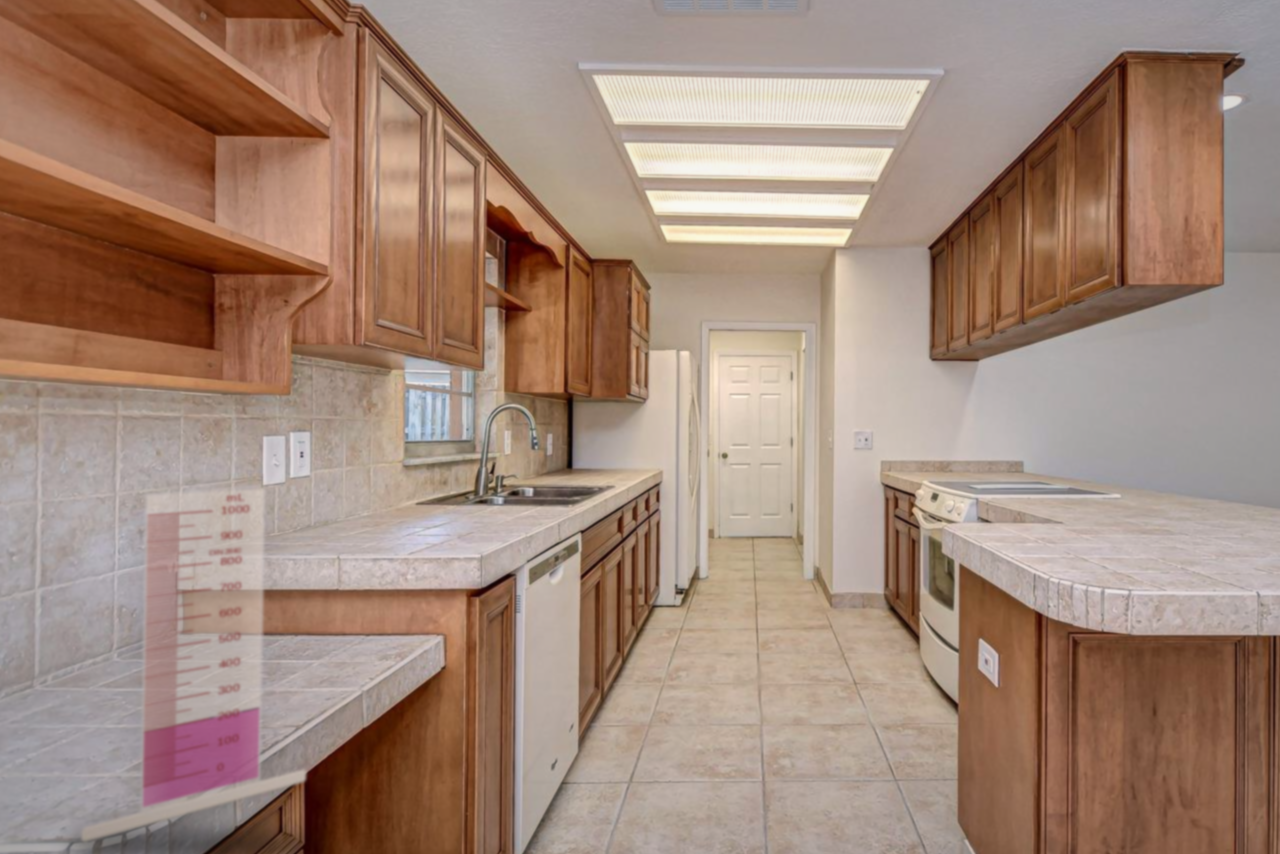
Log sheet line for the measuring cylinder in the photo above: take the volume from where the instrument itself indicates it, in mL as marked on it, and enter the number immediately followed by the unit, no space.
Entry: 200mL
